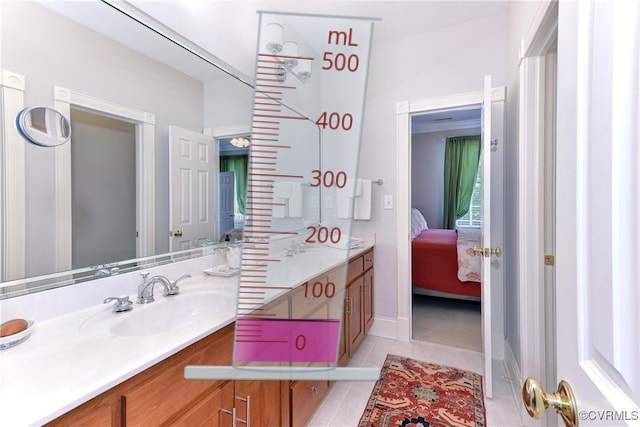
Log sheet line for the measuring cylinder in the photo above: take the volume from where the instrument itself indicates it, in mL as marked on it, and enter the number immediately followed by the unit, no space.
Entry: 40mL
